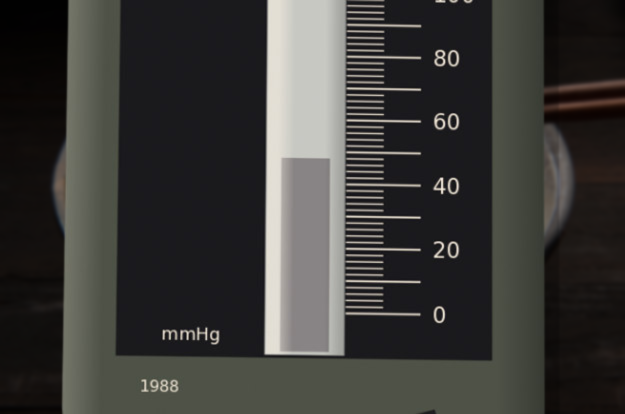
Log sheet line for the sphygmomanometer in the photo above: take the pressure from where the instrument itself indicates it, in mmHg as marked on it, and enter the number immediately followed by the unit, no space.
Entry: 48mmHg
